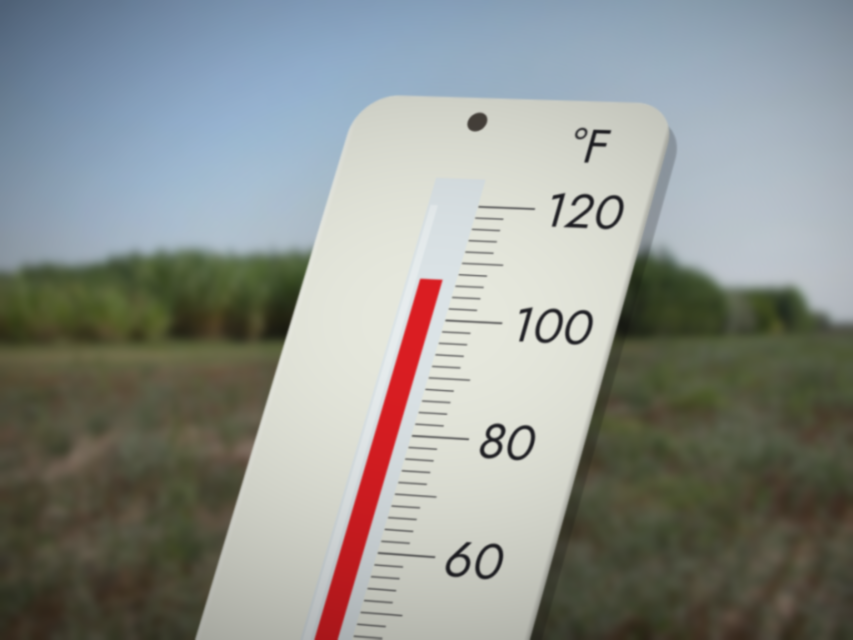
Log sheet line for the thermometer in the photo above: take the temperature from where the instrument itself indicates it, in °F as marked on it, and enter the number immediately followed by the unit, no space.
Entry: 107°F
